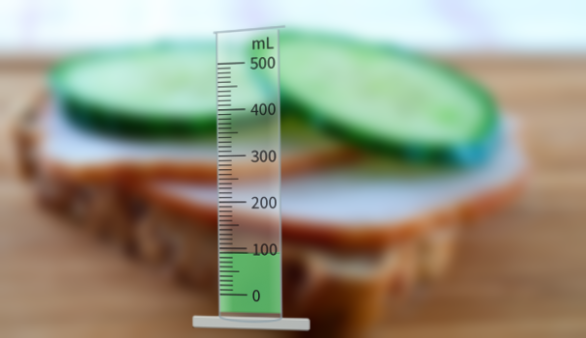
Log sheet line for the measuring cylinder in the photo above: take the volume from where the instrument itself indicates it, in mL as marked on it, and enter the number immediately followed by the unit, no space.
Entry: 90mL
